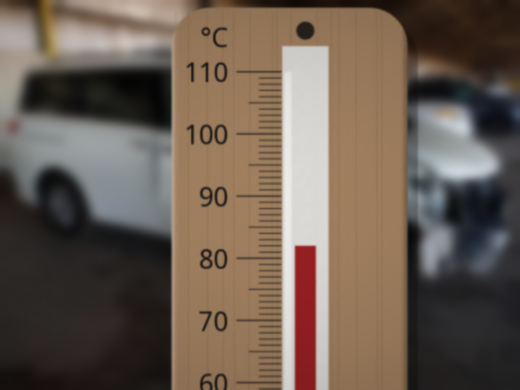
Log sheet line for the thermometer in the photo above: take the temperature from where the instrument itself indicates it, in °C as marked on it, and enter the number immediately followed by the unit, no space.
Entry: 82°C
